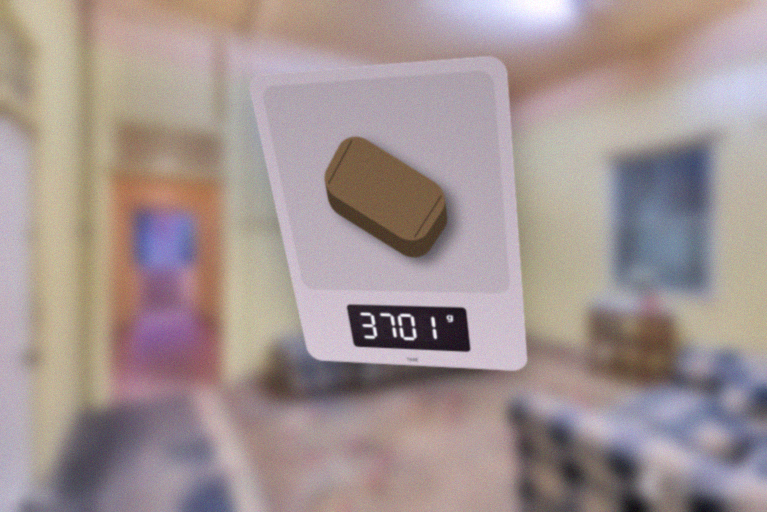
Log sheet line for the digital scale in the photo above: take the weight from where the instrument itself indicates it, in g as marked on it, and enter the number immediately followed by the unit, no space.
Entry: 3701g
